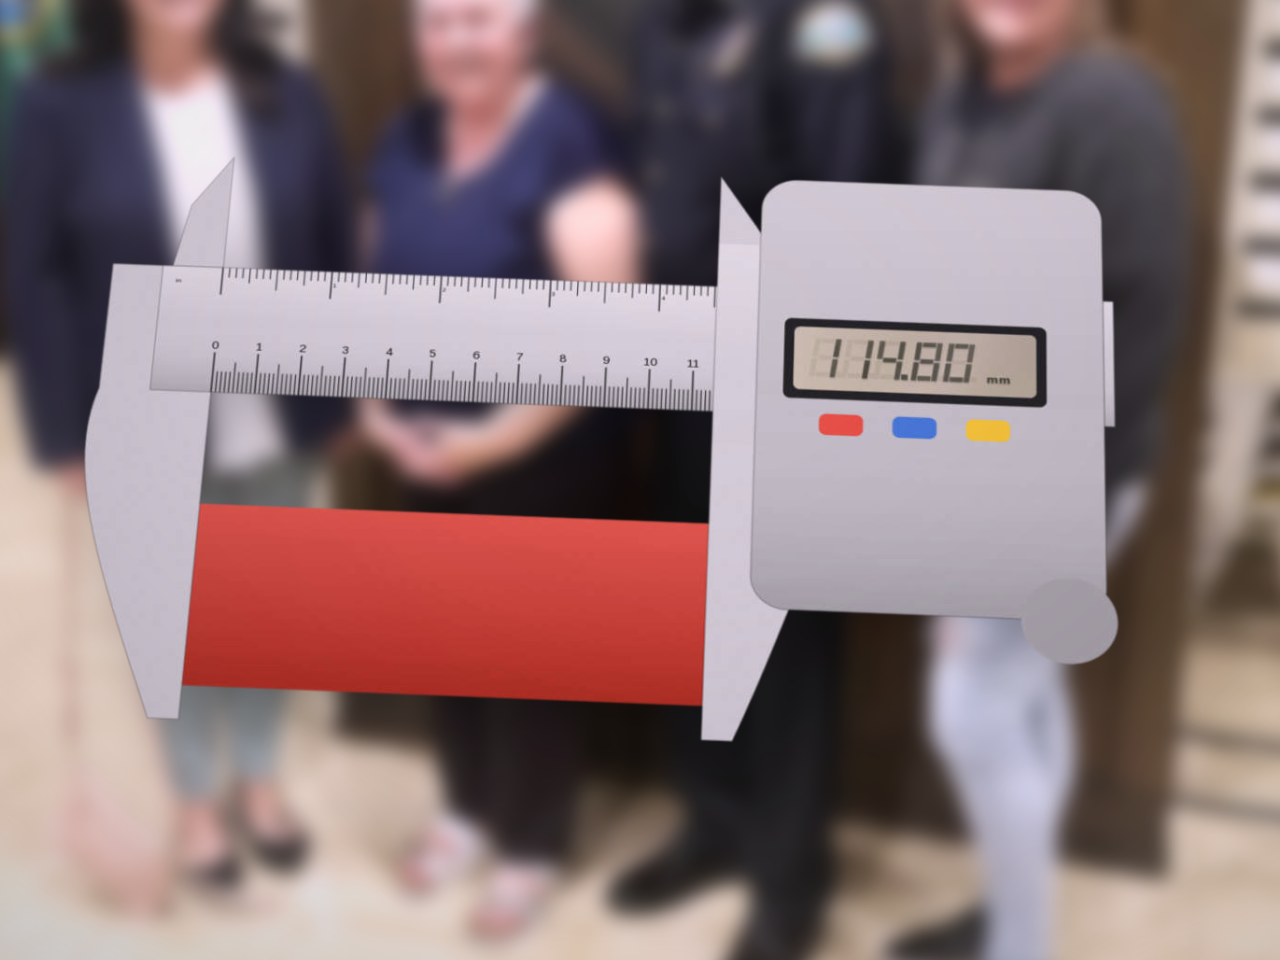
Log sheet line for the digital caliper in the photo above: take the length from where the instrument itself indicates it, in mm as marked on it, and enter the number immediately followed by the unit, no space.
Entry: 114.80mm
